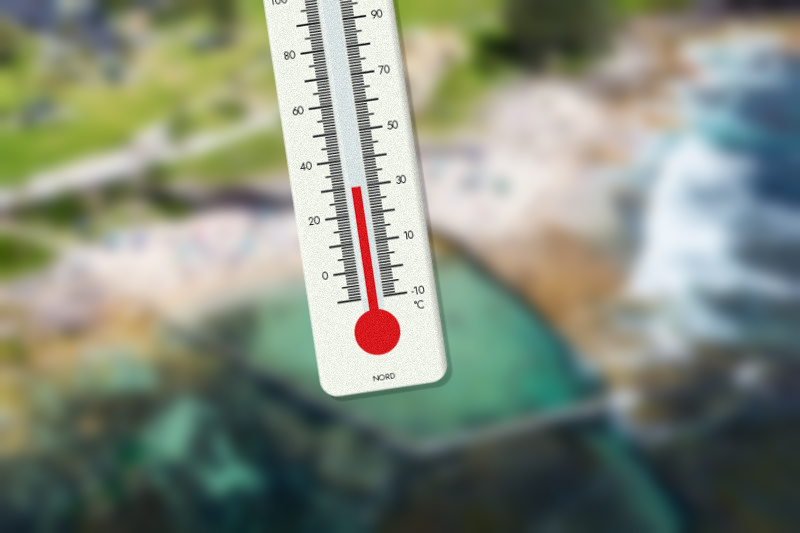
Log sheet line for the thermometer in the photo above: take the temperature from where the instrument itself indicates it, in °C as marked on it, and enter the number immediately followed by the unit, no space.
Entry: 30°C
